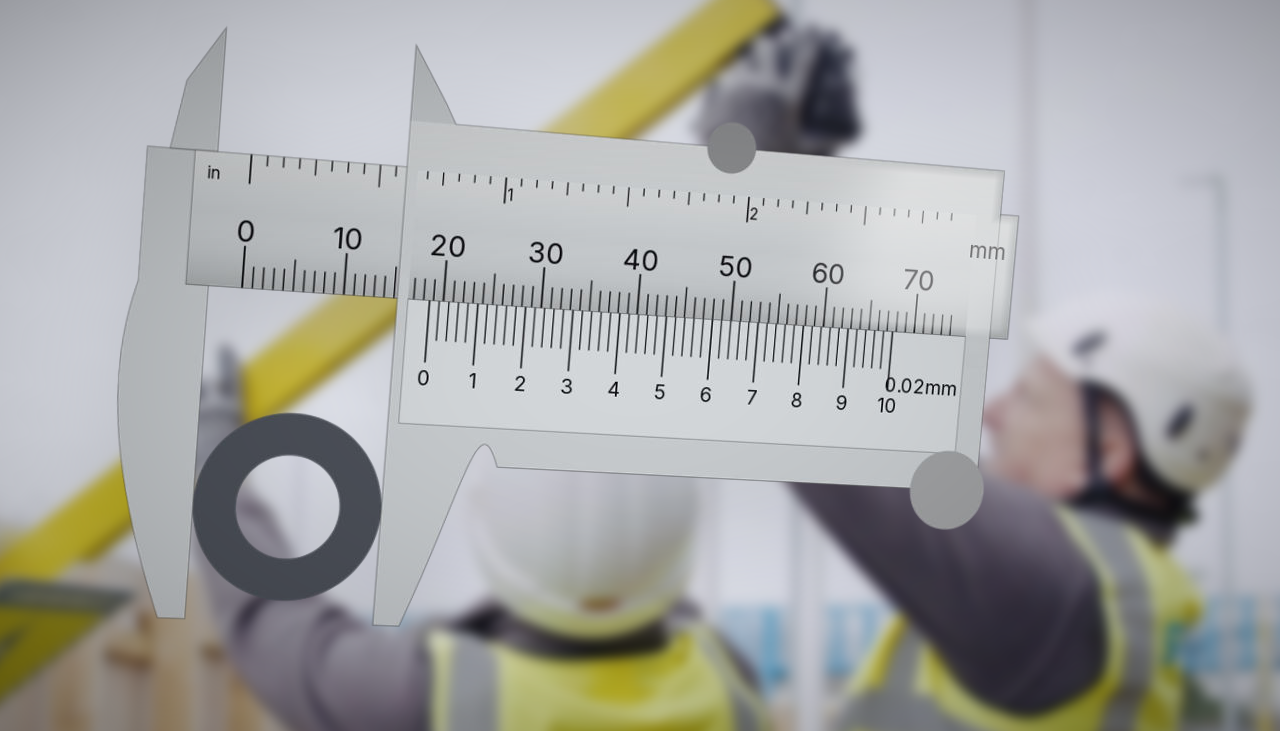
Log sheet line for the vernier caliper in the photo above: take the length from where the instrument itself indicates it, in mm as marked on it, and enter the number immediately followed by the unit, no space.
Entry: 18.6mm
